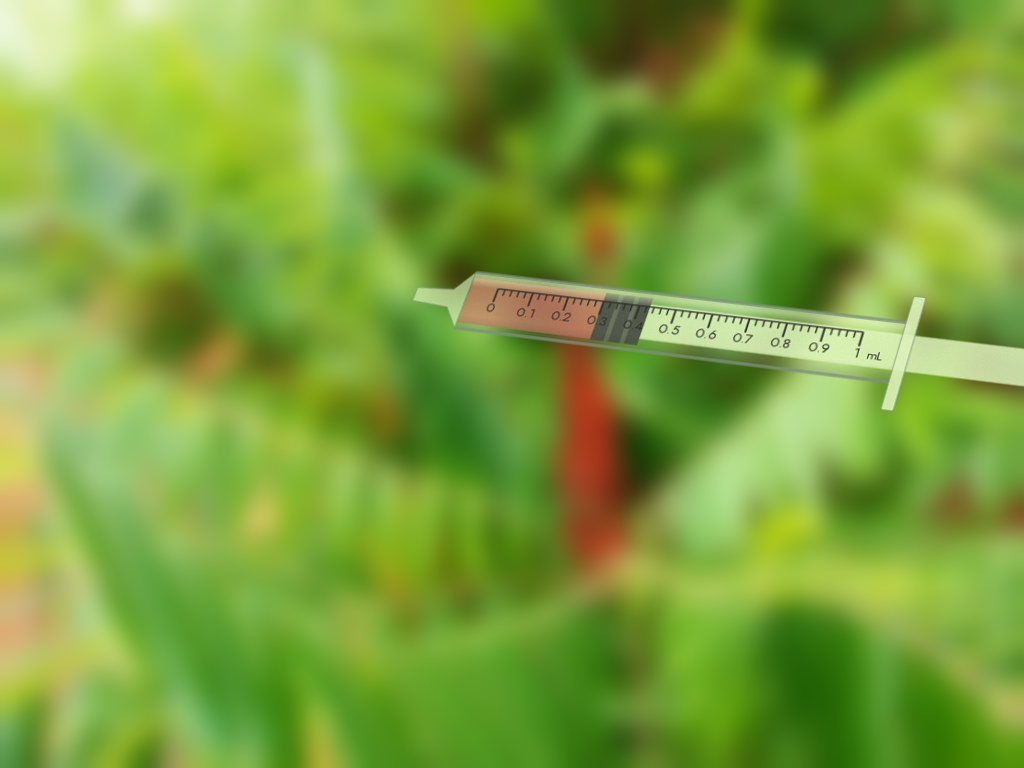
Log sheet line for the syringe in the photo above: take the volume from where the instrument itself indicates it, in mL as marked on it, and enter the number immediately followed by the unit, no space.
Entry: 0.3mL
